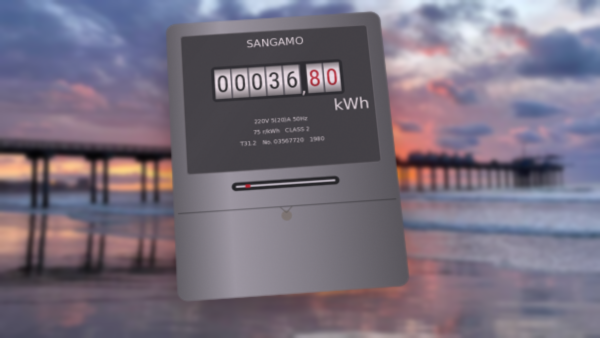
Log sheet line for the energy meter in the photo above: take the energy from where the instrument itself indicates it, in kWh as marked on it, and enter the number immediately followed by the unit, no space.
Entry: 36.80kWh
